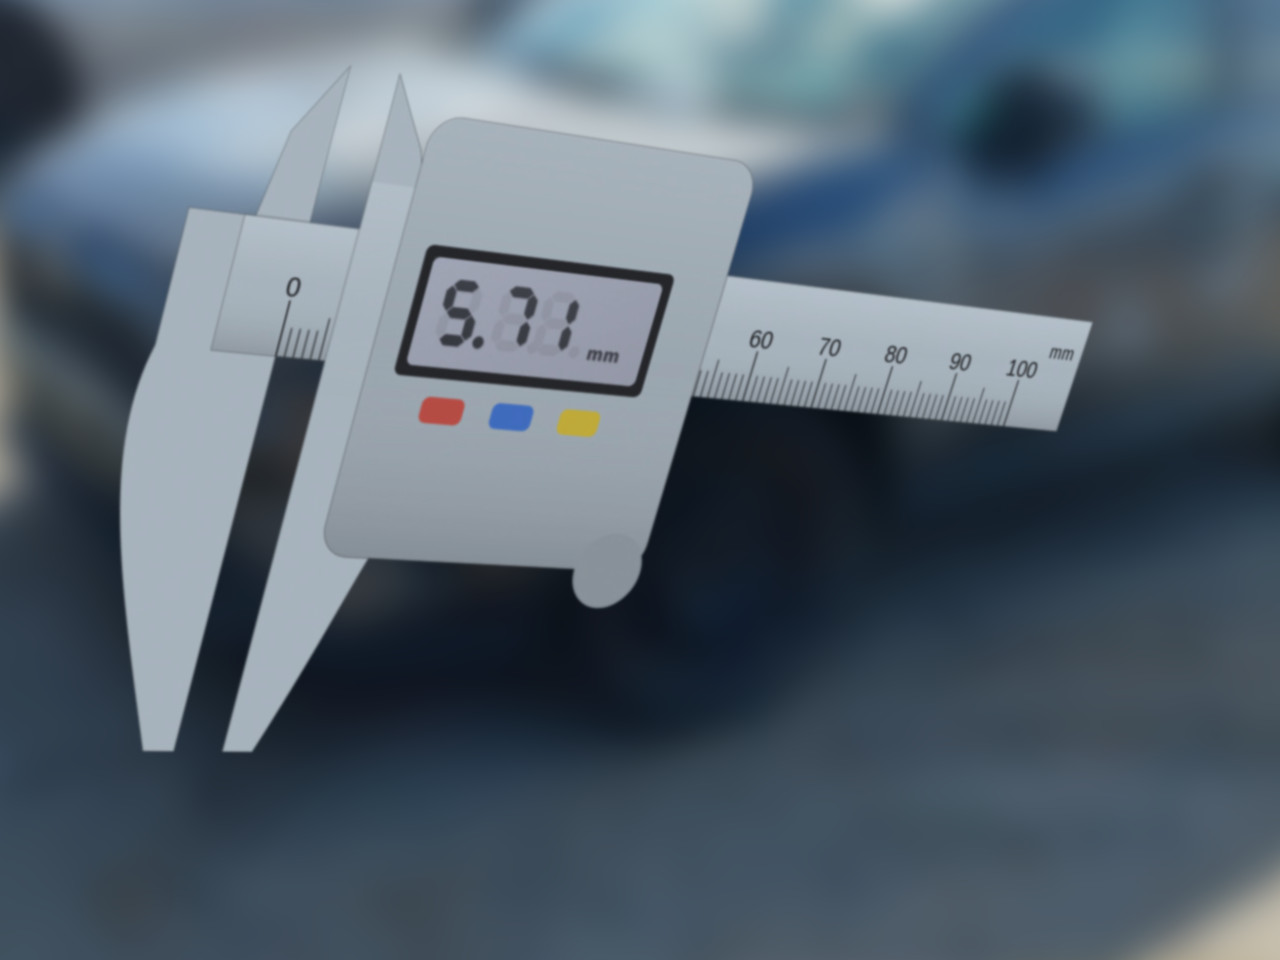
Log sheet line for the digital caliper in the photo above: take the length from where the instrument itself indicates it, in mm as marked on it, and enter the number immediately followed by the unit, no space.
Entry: 5.71mm
